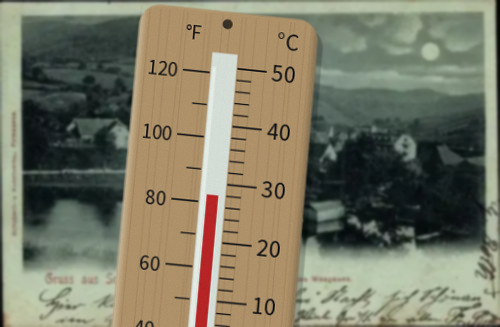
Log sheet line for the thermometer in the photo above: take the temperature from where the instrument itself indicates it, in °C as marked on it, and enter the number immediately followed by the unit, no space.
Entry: 28°C
